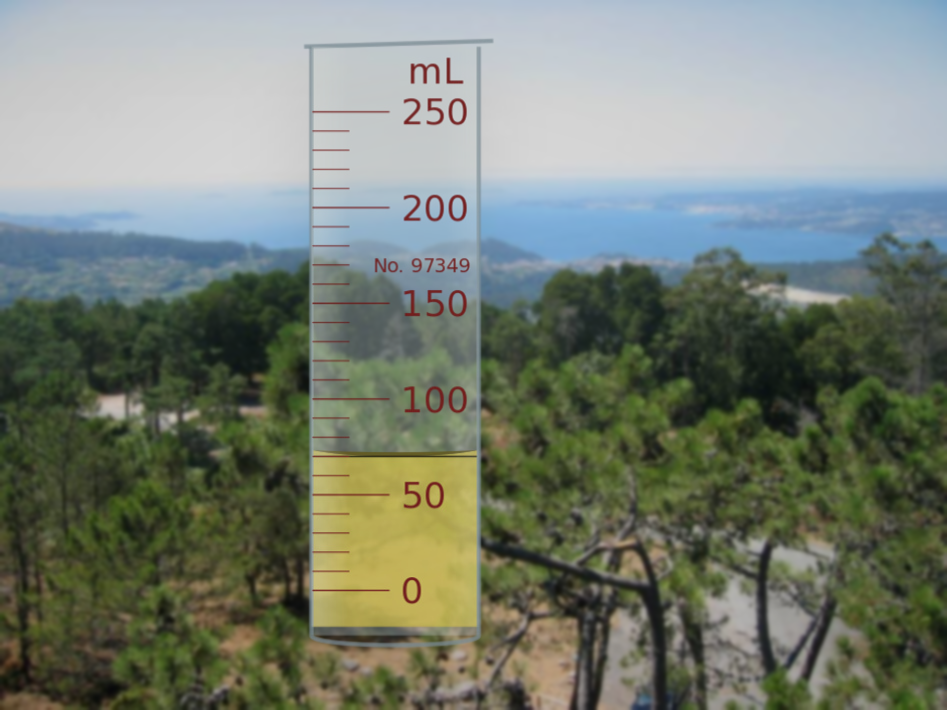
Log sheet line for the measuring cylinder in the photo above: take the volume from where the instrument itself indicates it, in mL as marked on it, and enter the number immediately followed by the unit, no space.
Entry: 70mL
